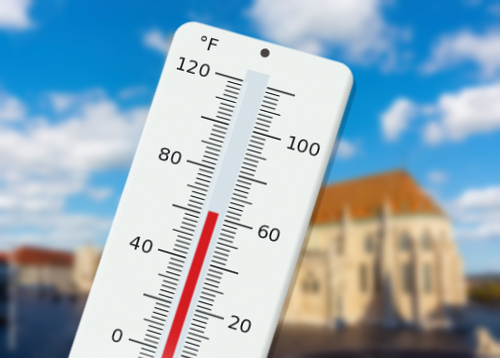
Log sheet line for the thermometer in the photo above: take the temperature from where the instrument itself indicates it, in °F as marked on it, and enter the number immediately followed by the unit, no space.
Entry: 62°F
